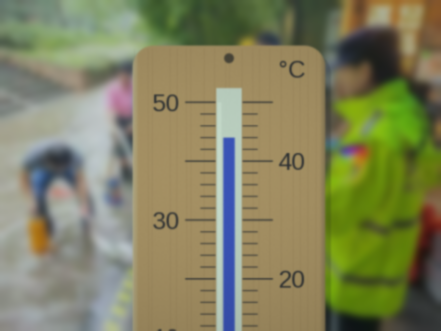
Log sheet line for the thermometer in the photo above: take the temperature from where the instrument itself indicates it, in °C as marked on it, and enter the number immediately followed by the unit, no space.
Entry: 44°C
